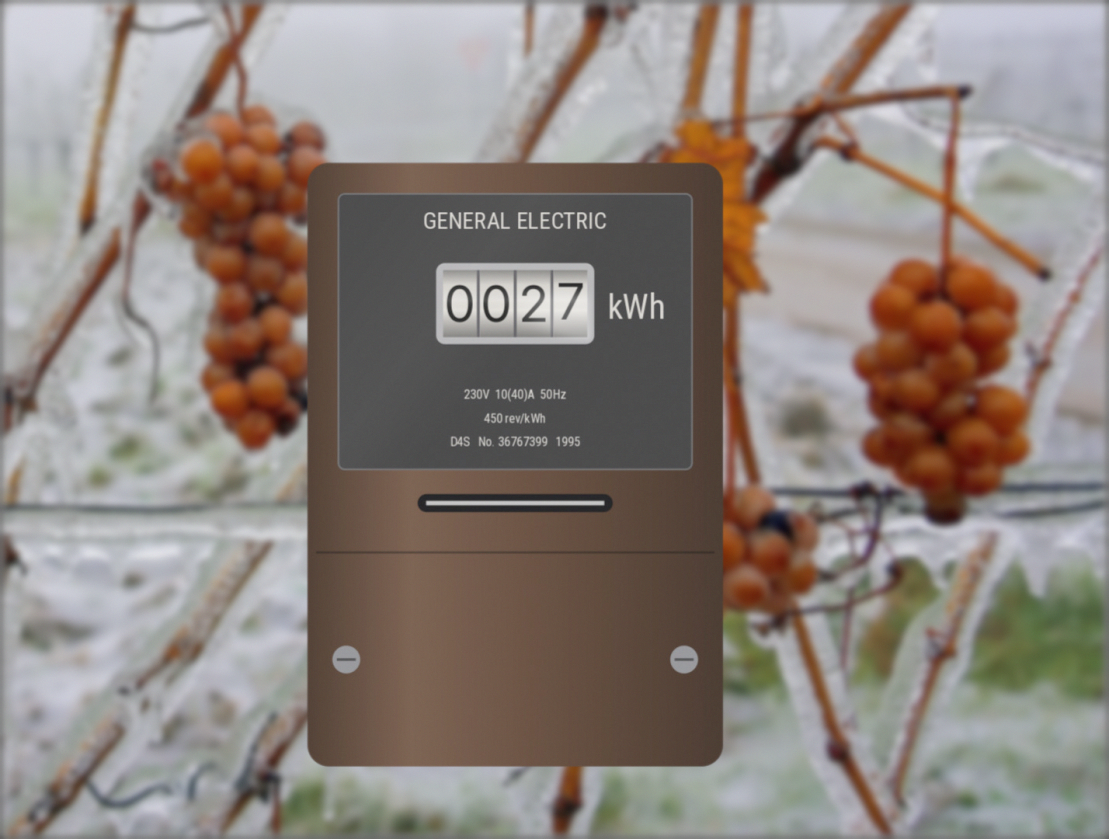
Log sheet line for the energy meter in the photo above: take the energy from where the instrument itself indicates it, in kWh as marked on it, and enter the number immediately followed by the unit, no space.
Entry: 27kWh
